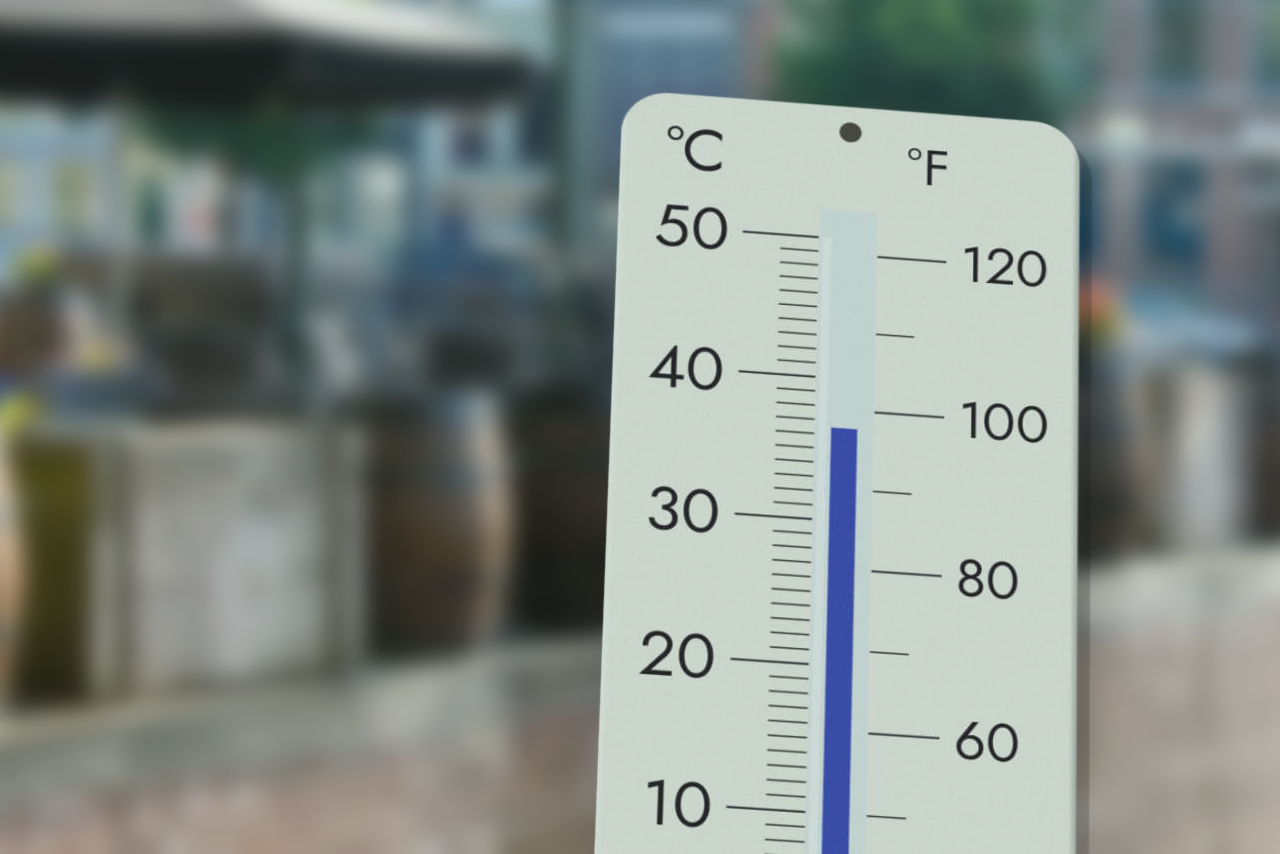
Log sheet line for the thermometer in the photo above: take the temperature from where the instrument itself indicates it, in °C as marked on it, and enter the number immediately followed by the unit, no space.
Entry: 36.5°C
